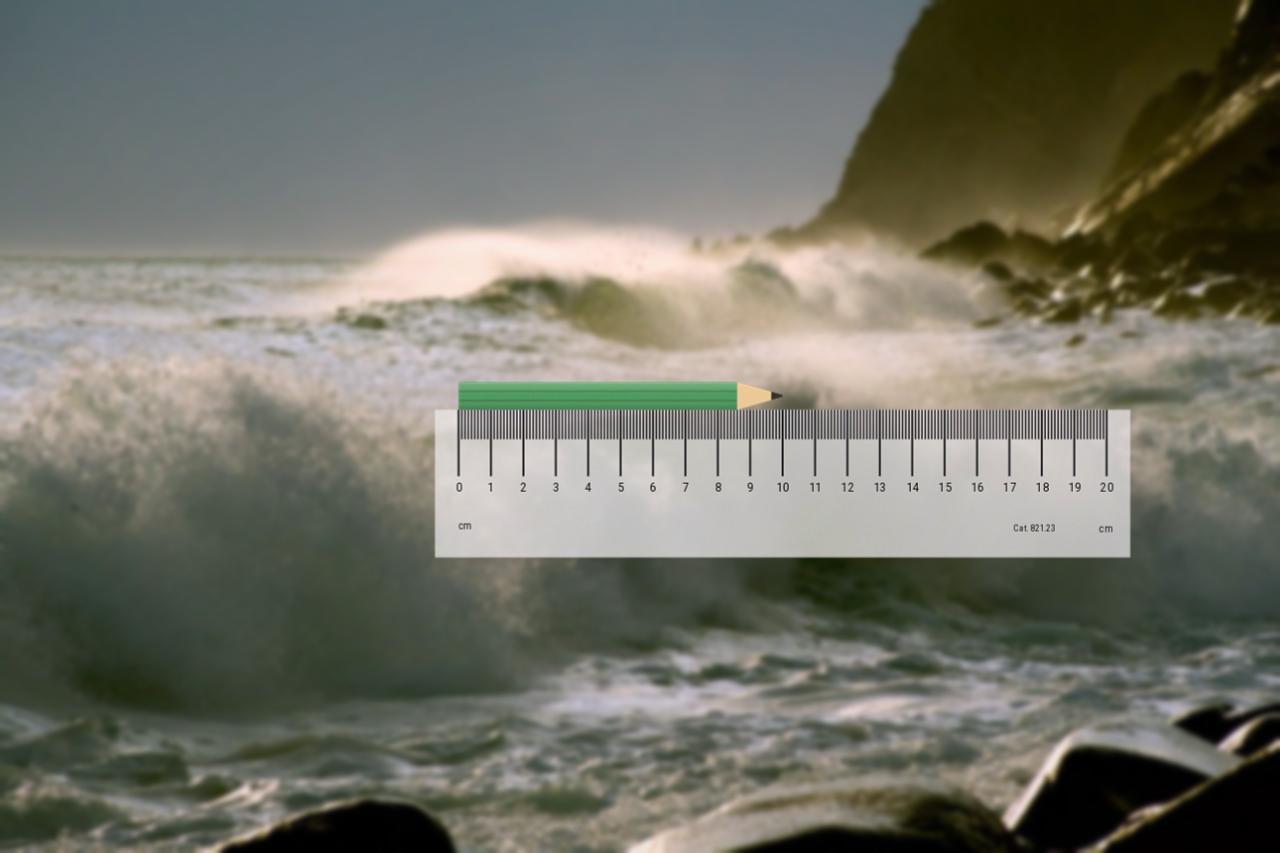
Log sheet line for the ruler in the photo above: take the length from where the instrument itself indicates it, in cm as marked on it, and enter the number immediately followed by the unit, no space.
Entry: 10cm
